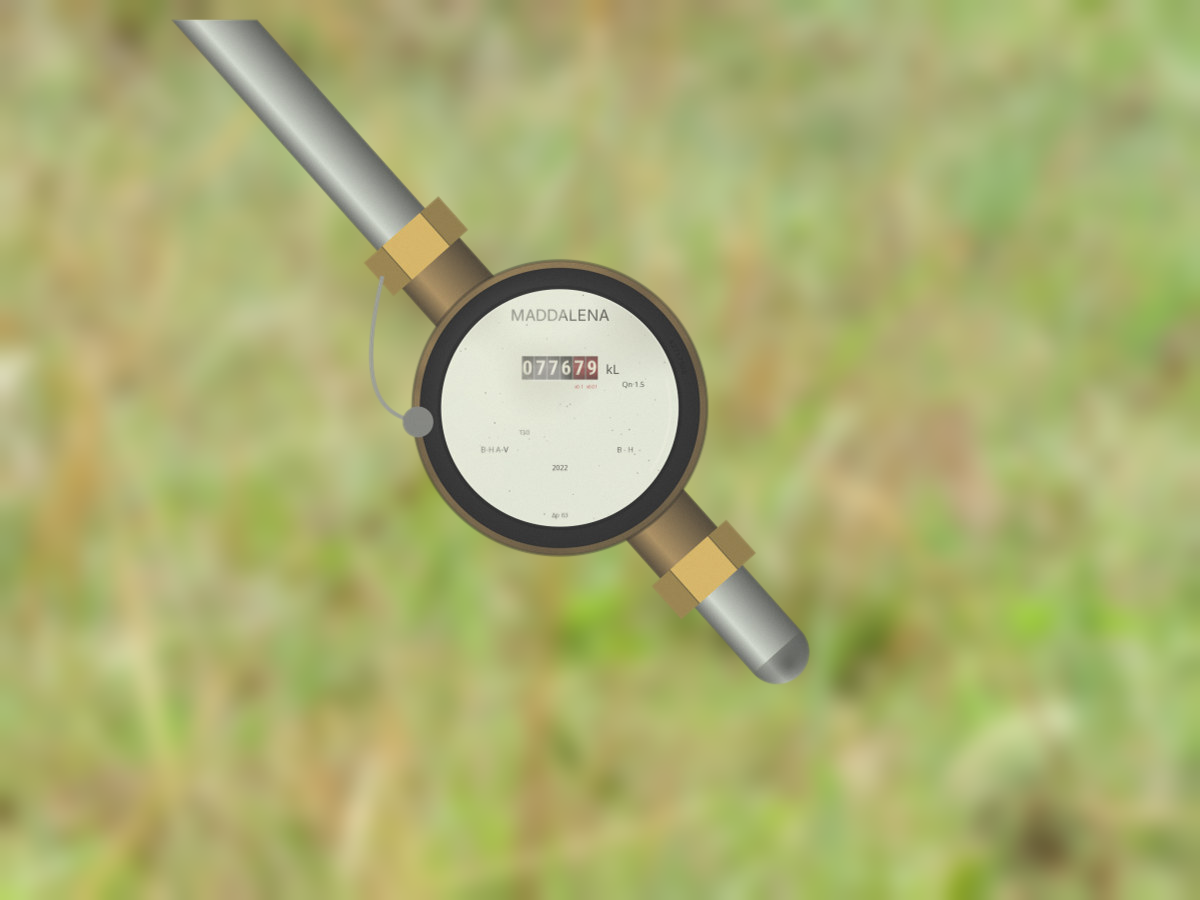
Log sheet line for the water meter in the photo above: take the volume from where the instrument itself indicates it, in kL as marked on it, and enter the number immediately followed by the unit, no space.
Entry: 776.79kL
